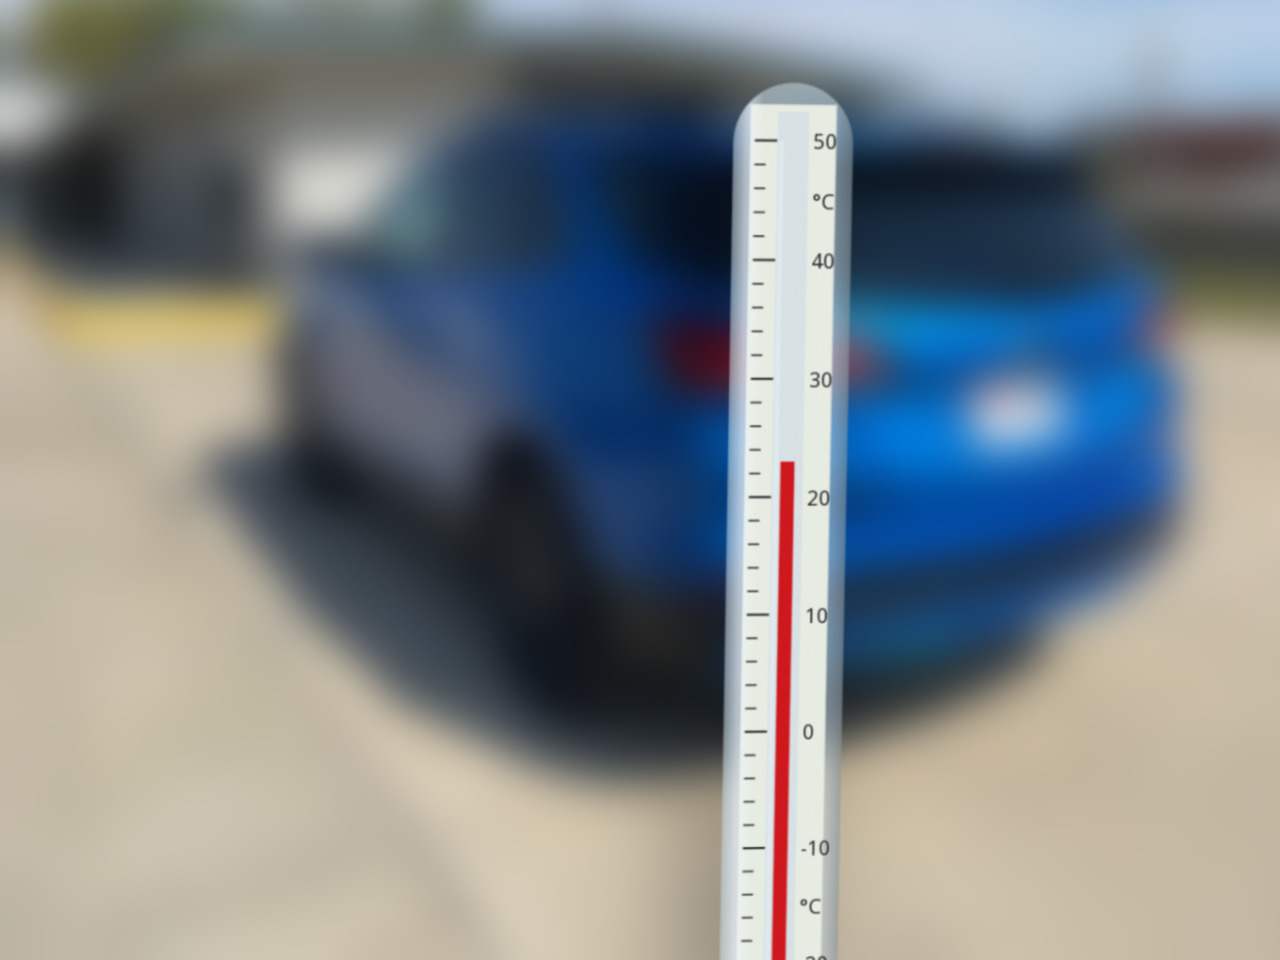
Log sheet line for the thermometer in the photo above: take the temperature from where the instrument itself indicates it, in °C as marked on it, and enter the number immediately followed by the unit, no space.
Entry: 23°C
